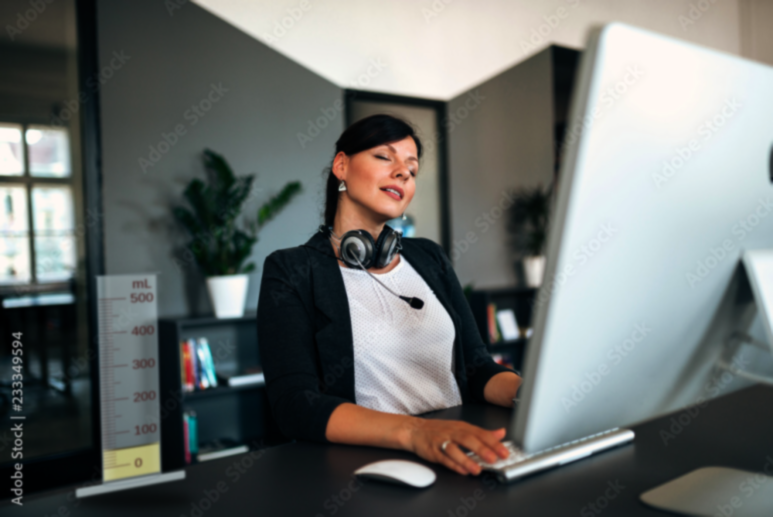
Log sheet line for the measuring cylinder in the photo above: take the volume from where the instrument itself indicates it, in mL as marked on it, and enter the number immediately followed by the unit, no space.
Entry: 50mL
